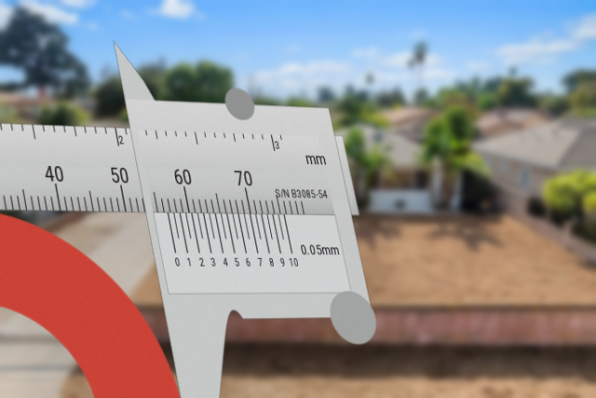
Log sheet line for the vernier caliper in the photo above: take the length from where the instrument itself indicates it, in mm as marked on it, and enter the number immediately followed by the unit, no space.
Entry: 56.6mm
